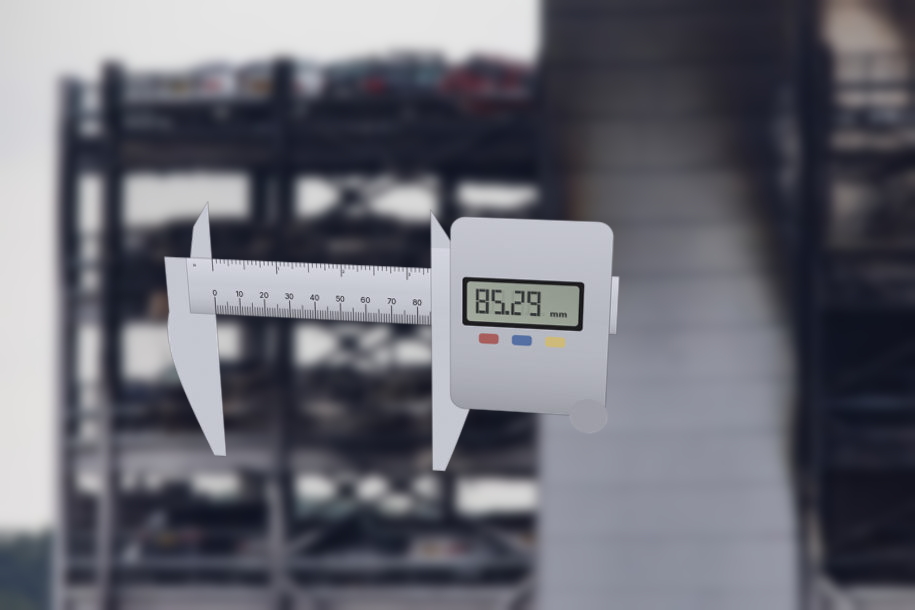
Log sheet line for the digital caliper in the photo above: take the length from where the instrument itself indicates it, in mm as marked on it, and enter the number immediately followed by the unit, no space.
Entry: 85.29mm
